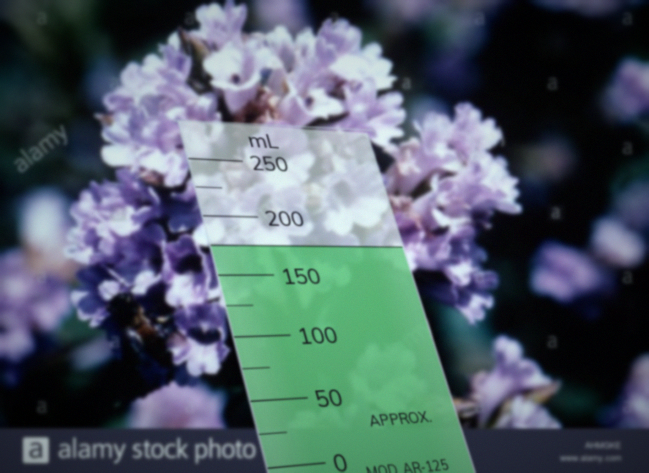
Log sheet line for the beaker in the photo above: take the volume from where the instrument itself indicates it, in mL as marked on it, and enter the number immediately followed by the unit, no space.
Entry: 175mL
